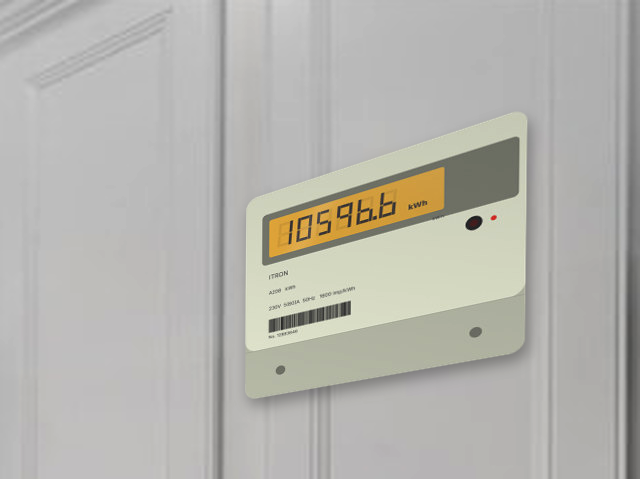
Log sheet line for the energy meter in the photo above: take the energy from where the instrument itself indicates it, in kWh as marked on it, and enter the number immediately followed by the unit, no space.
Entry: 10596.6kWh
